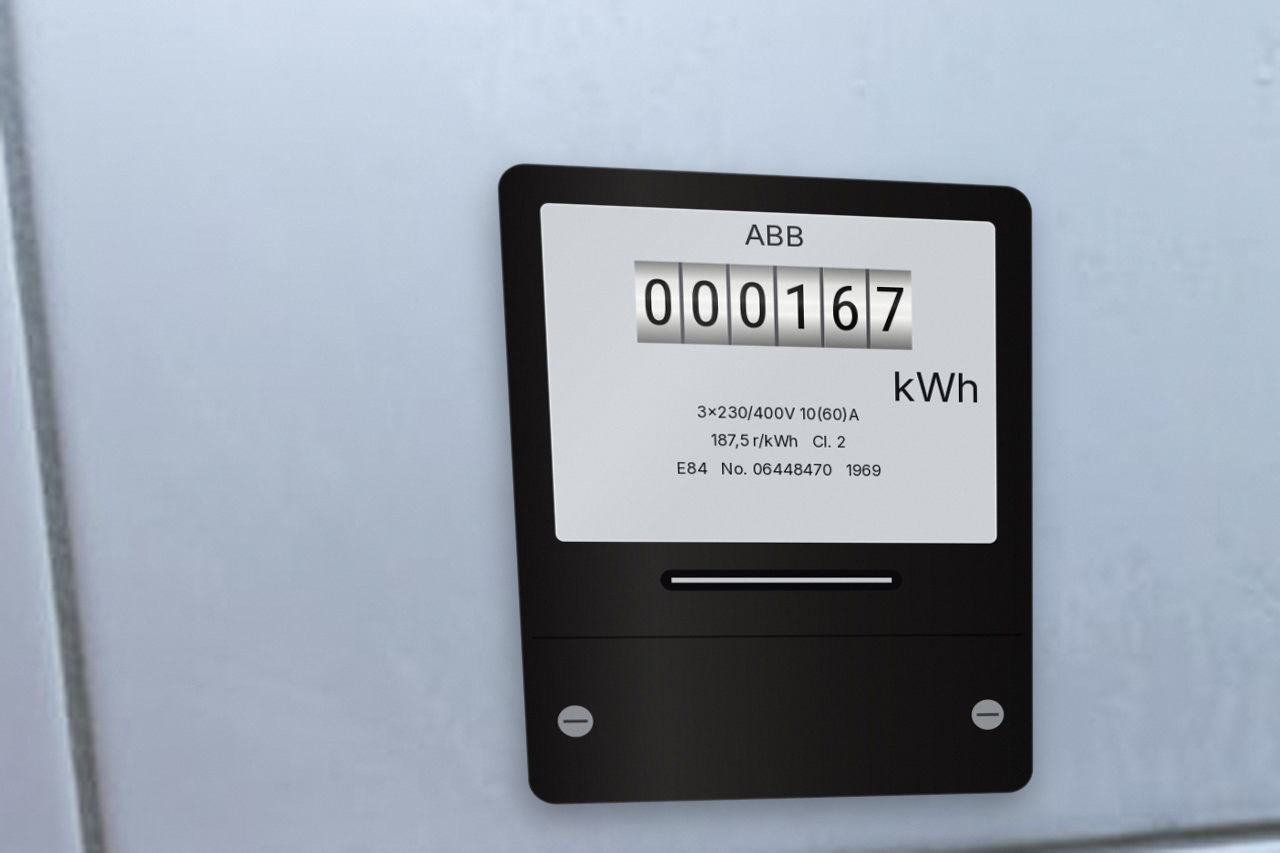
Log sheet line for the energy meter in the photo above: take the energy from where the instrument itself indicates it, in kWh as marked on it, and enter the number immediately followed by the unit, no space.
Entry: 167kWh
